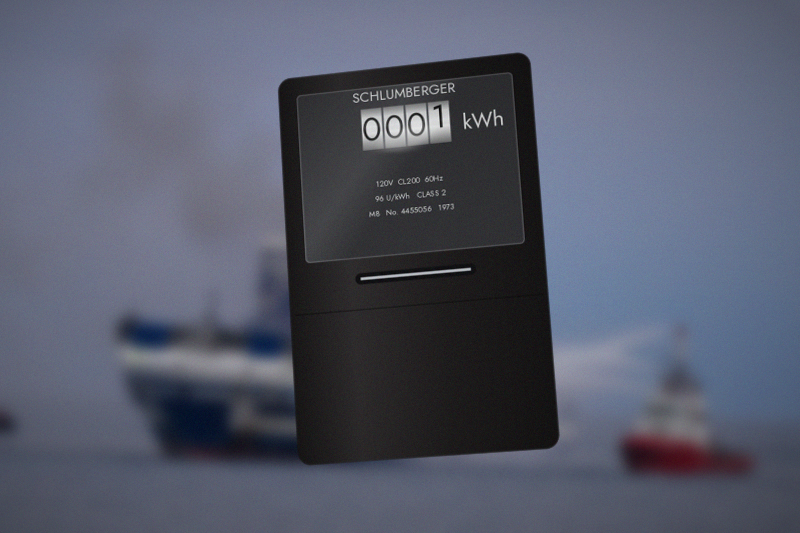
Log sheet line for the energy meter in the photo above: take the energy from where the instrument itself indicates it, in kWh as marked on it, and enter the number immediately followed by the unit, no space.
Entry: 1kWh
